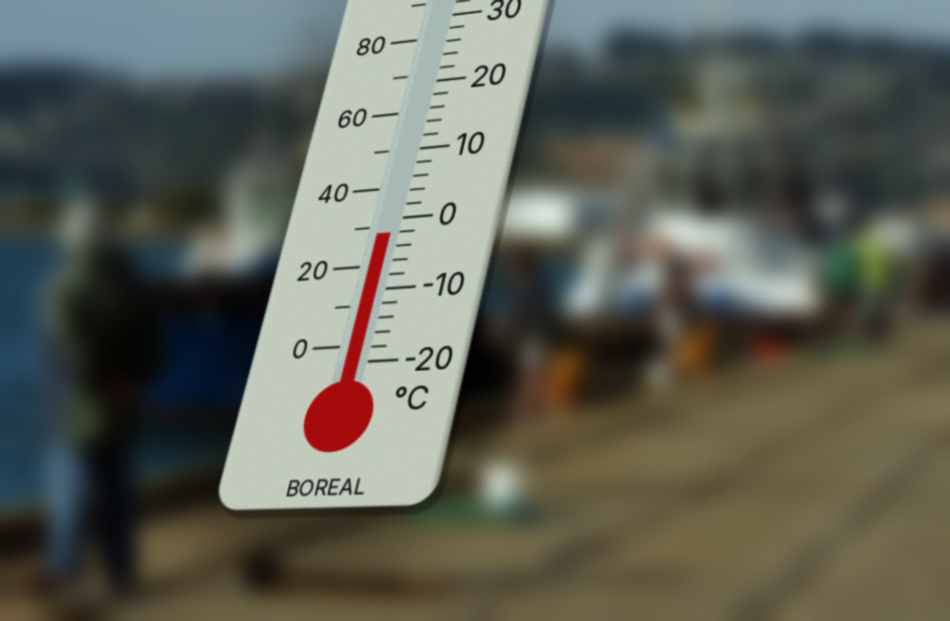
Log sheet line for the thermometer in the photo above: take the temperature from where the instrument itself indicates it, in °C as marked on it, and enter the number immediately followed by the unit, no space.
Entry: -2°C
